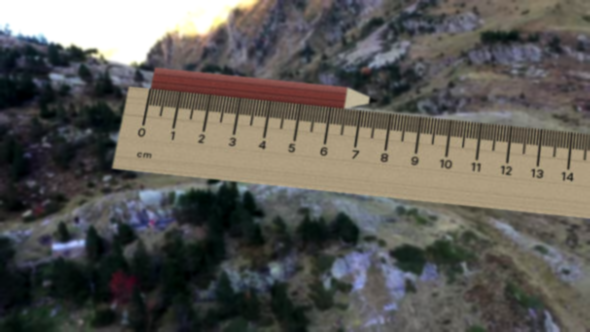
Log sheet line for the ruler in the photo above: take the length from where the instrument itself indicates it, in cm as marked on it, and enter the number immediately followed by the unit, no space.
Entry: 7.5cm
